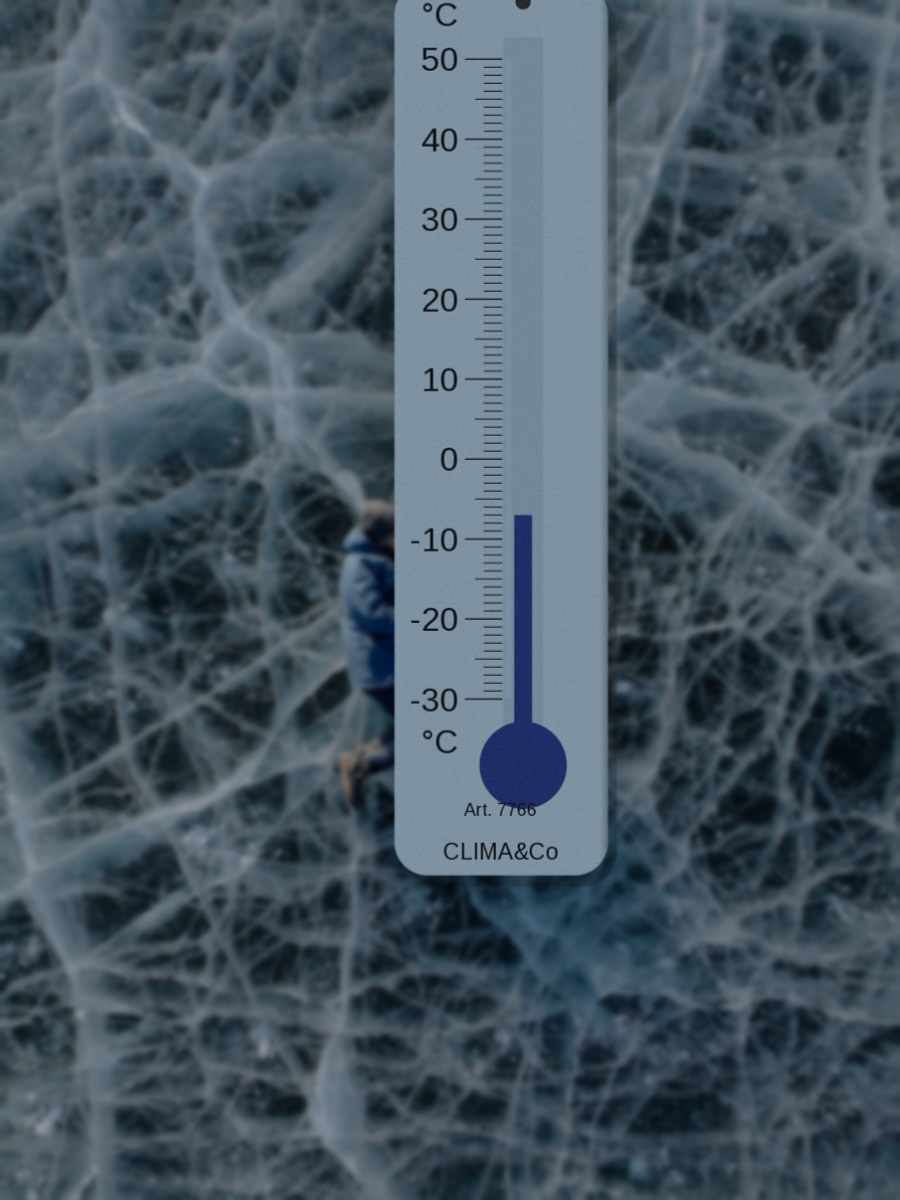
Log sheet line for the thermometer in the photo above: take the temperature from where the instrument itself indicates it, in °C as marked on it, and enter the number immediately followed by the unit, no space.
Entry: -7°C
